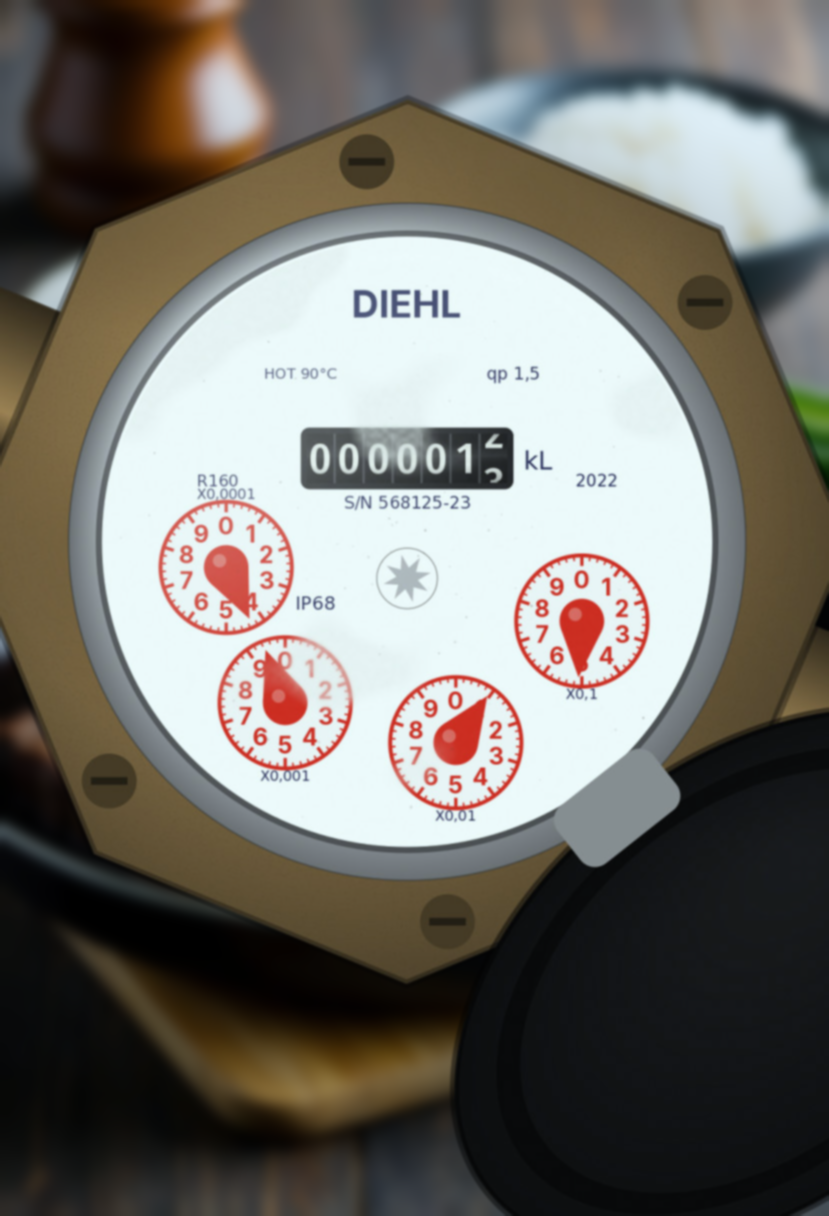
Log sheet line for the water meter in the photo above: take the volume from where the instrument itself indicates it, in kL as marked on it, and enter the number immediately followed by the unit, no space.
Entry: 12.5094kL
